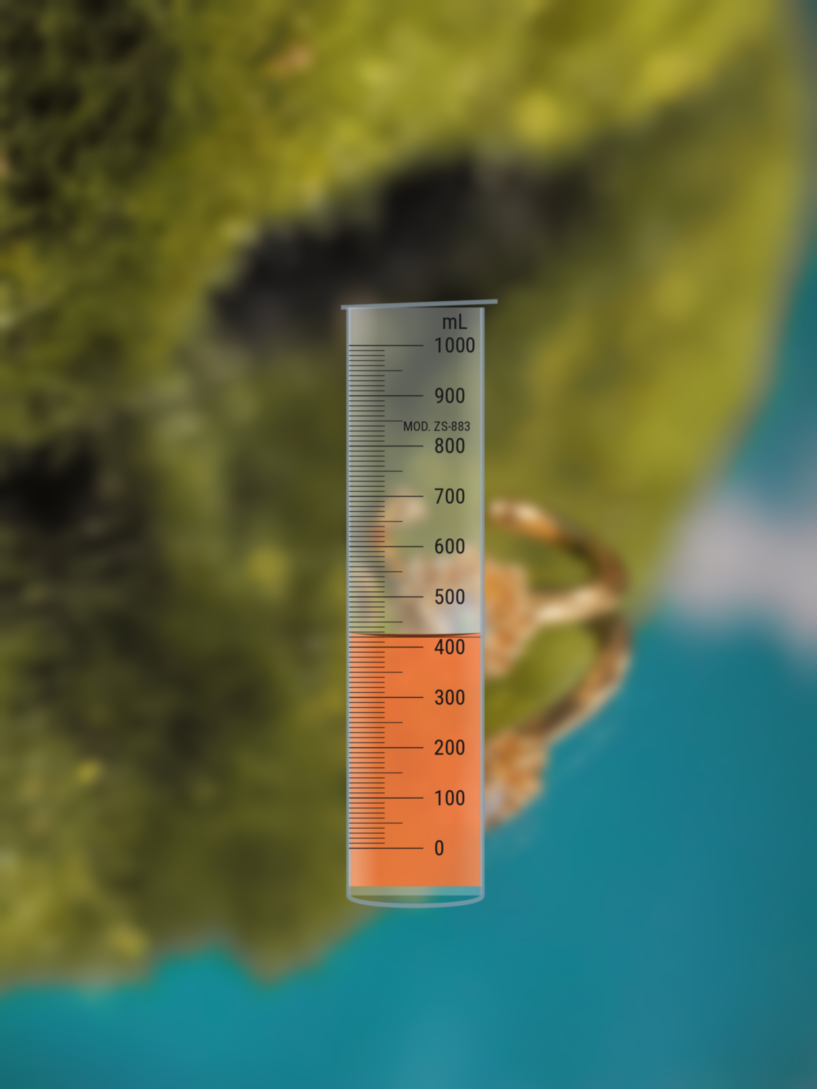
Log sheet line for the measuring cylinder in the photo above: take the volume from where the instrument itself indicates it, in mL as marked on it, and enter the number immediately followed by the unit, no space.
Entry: 420mL
